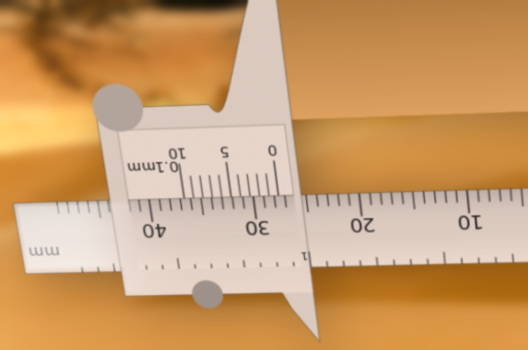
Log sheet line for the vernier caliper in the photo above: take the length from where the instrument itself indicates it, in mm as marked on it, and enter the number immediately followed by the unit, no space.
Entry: 27.6mm
